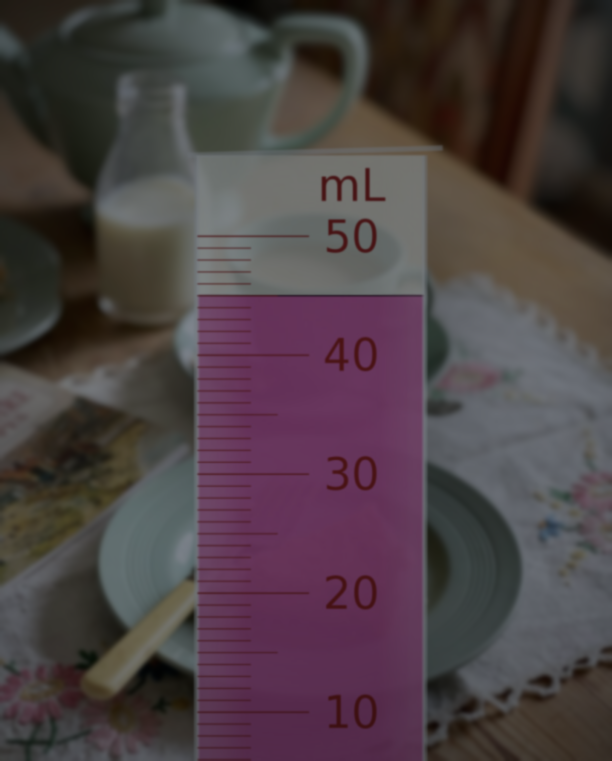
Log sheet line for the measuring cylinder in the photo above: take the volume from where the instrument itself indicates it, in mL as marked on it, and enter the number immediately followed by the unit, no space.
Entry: 45mL
